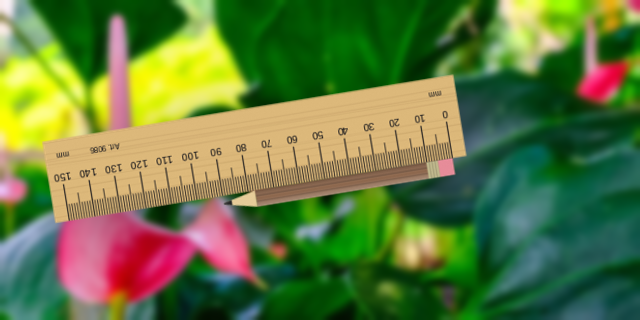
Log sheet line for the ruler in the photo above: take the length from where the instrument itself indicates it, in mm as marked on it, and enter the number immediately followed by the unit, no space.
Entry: 90mm
